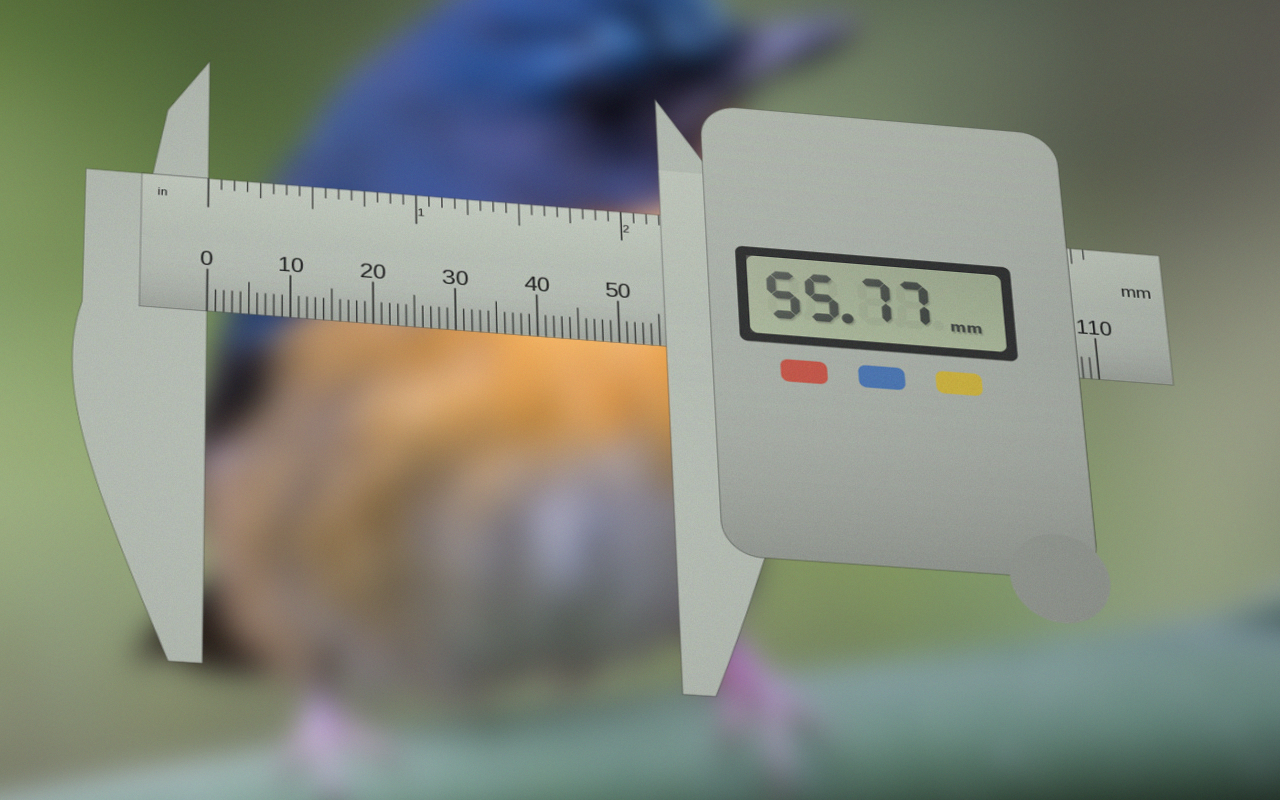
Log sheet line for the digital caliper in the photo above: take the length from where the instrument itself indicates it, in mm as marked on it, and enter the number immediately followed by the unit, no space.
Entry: 55.77mm
